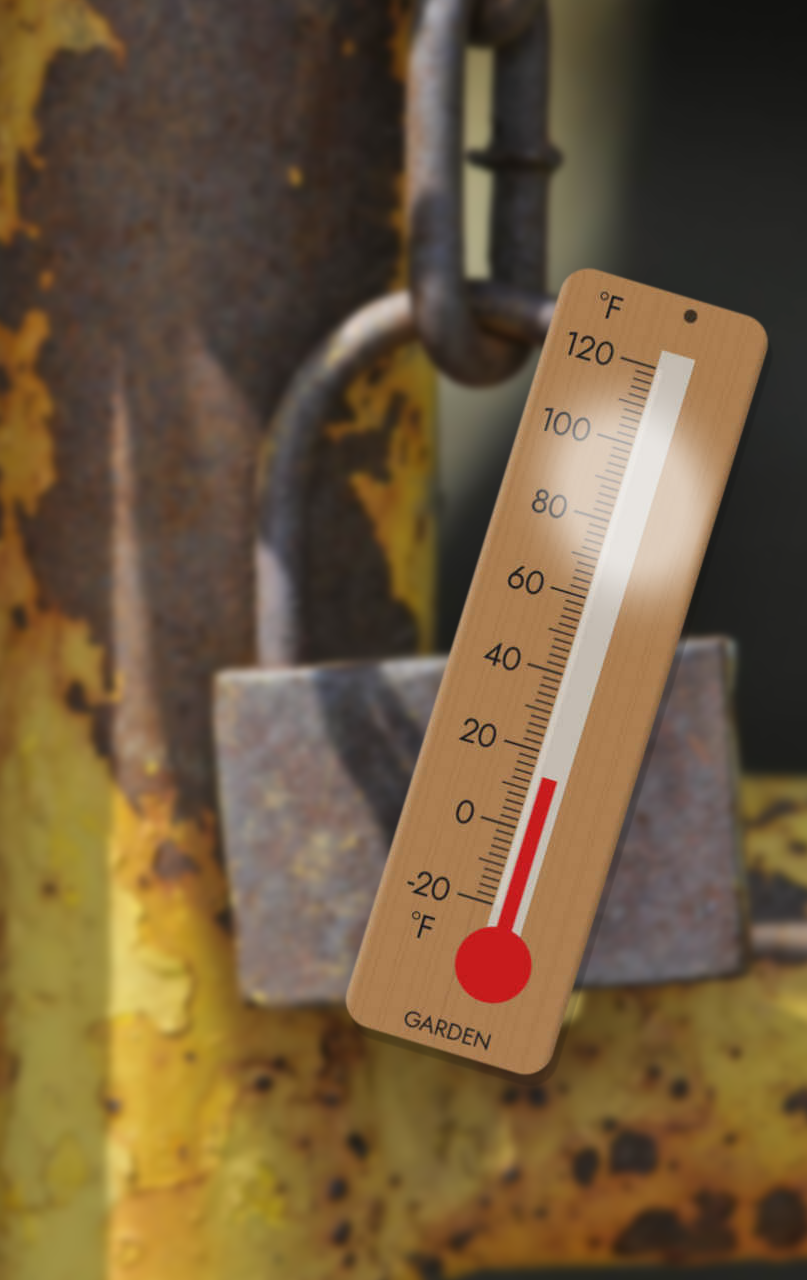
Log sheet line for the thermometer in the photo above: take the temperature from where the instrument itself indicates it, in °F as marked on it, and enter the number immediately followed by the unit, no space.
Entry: 14°F
